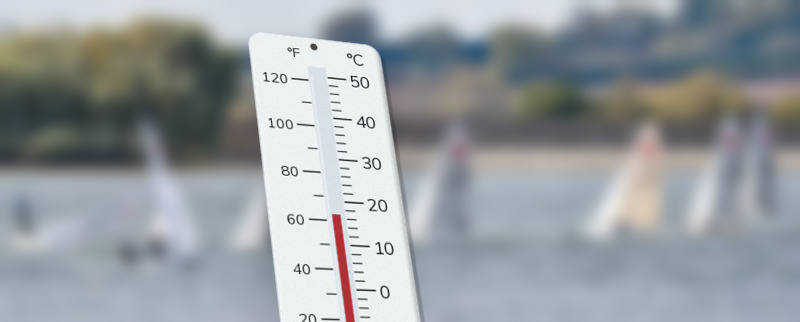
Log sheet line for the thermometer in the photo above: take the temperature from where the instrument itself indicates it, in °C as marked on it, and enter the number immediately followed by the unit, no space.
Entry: 17°C
